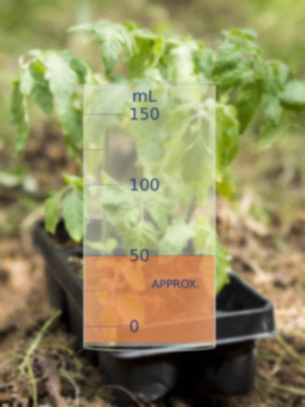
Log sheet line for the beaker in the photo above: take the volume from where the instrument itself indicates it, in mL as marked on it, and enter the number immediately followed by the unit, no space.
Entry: 50mL
